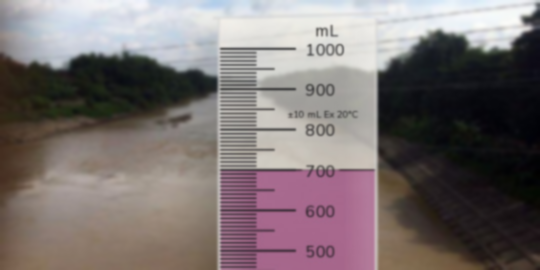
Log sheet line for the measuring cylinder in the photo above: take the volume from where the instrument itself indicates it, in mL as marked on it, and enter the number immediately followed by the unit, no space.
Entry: 700mL
